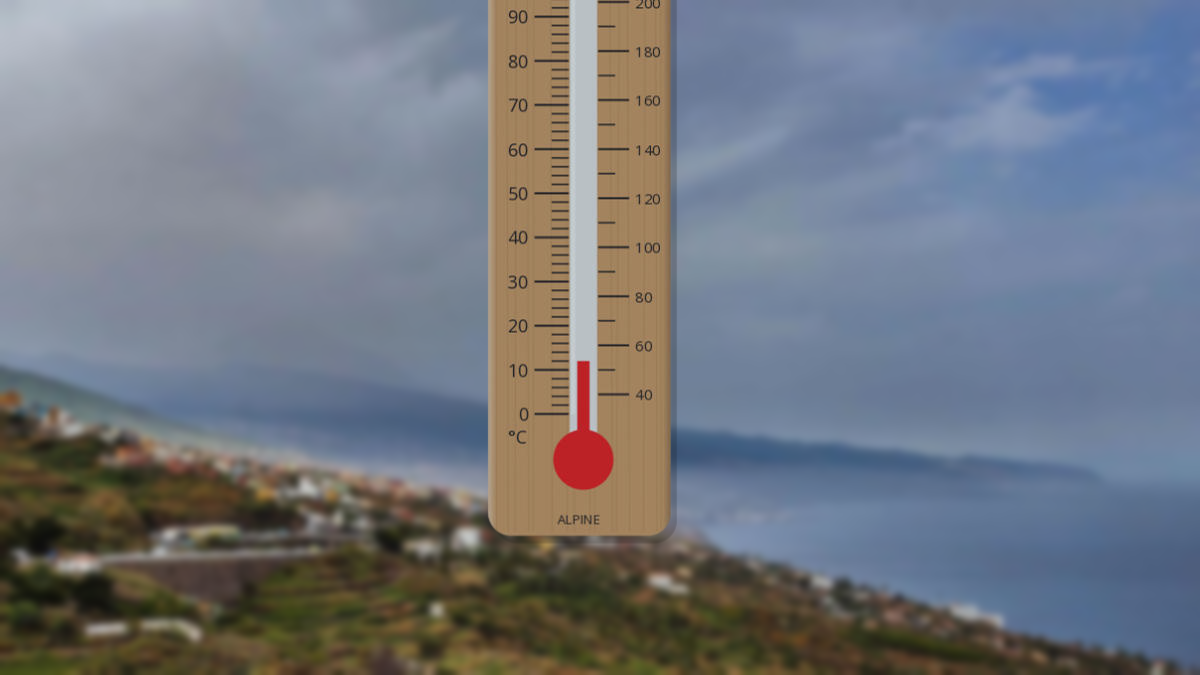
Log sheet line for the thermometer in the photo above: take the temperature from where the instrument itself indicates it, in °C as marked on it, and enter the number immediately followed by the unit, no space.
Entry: 12°C
